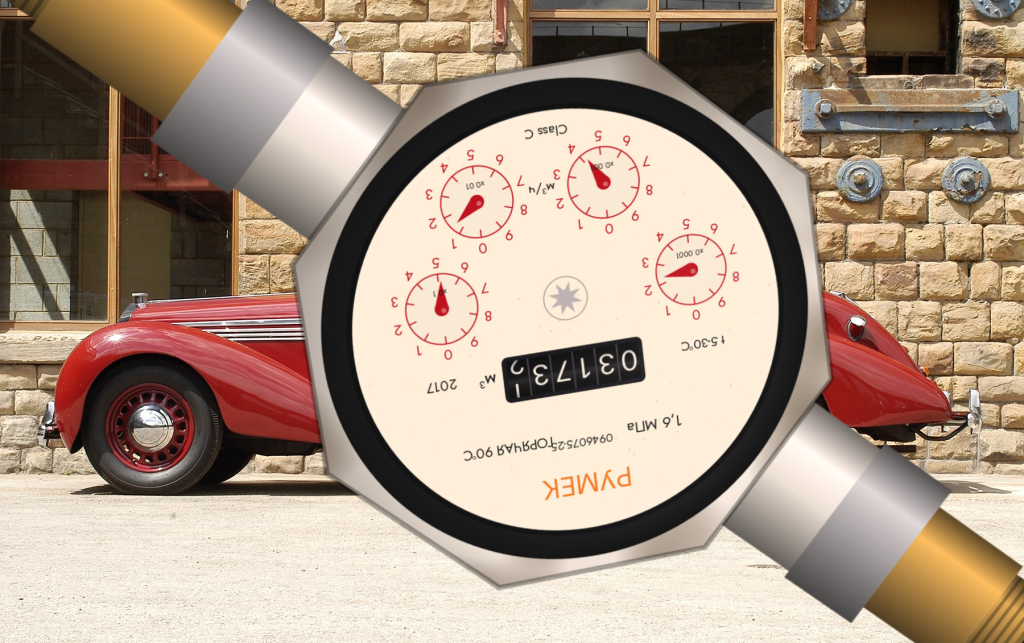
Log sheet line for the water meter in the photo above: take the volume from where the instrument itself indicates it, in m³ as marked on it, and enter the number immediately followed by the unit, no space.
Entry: 31731.5142m³
